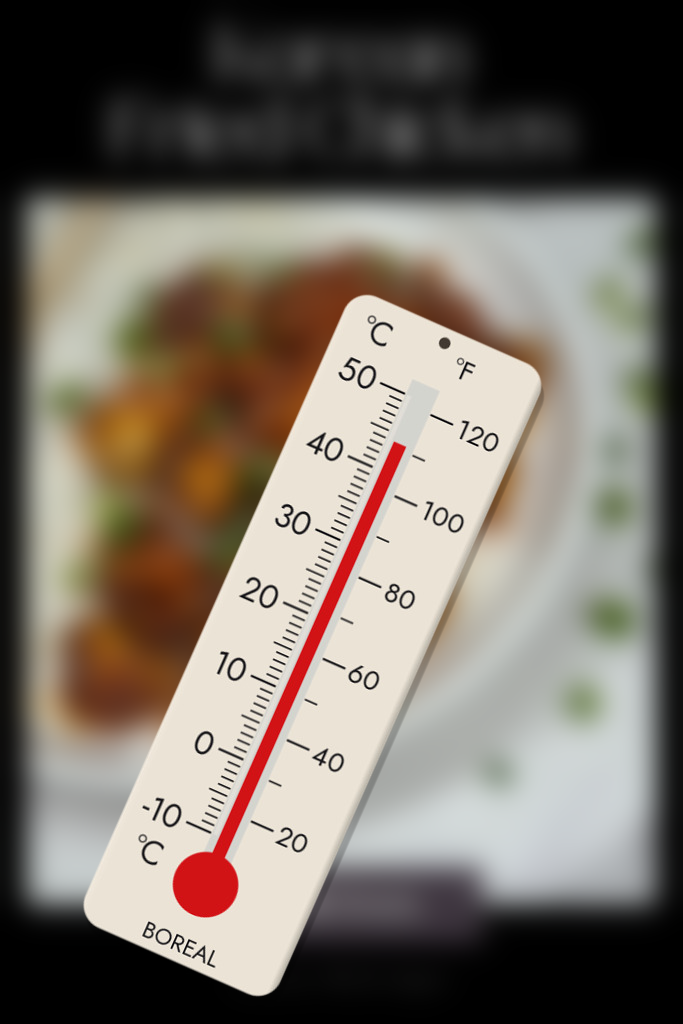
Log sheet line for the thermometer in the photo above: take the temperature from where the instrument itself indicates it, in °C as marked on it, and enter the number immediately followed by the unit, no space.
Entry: 44°C
